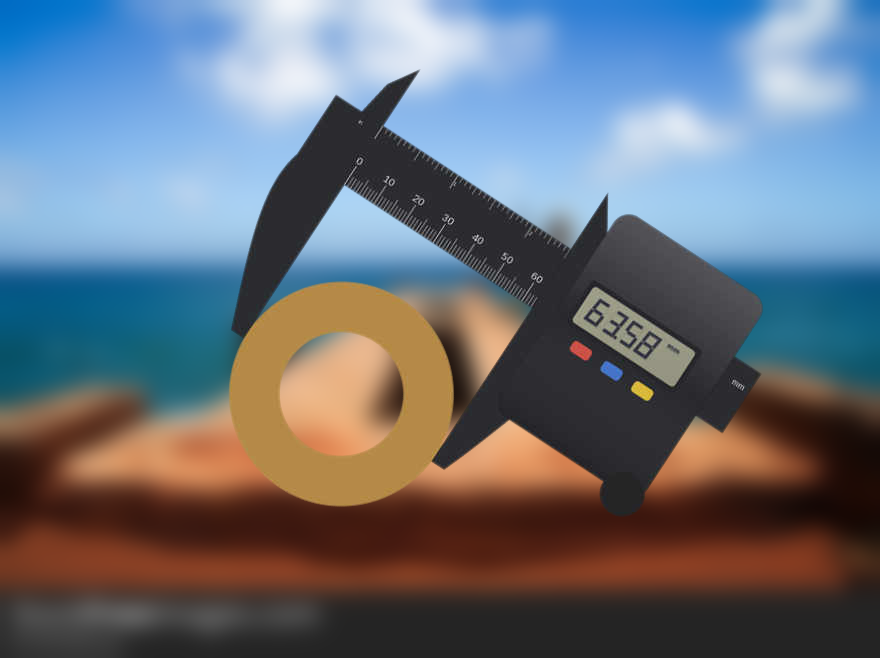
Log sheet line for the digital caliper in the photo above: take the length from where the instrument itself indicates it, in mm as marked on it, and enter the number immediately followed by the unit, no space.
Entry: 63.58mm
